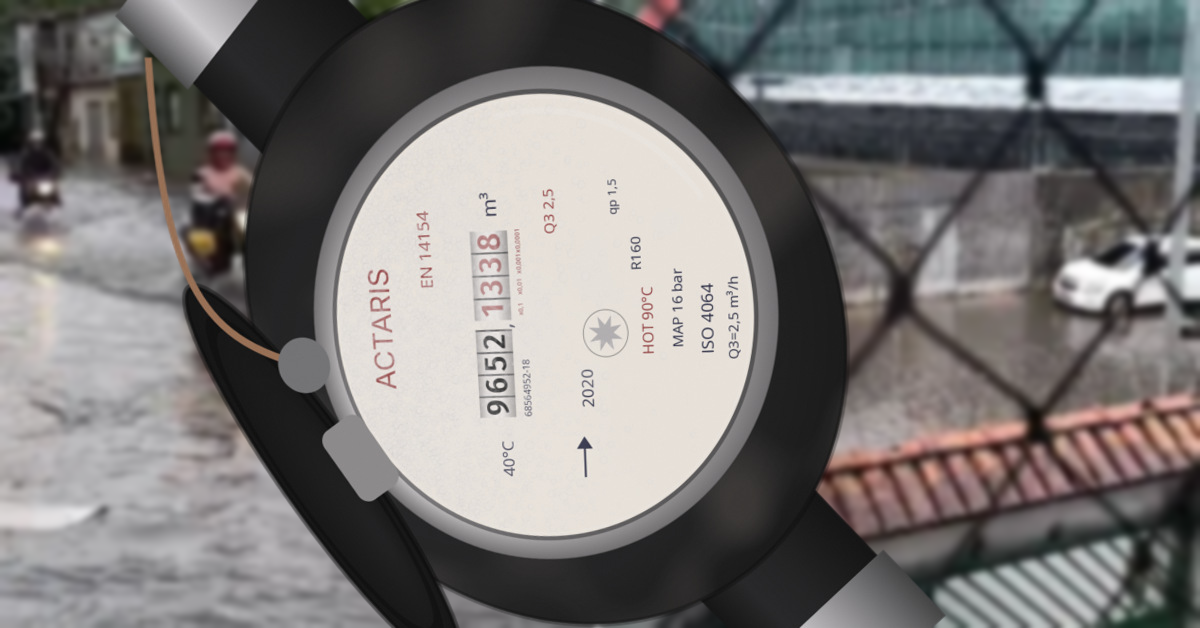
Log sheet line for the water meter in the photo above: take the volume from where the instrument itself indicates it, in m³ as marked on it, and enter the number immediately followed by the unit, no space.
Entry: 9652.1338m³
